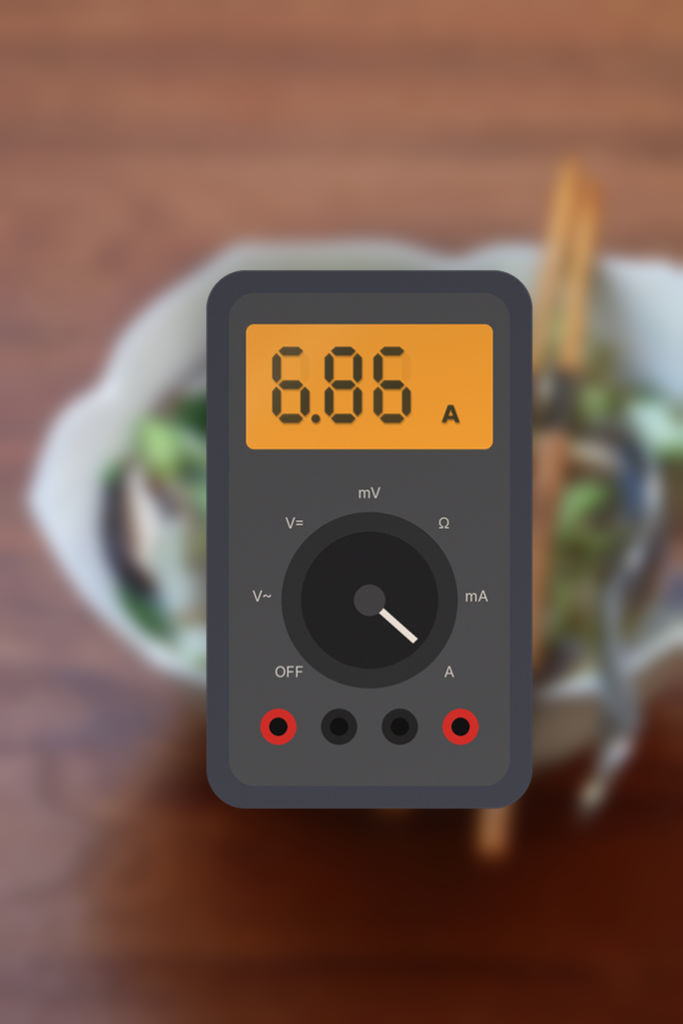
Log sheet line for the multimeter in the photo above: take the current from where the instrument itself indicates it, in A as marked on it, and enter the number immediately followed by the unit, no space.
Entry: 6.86A
